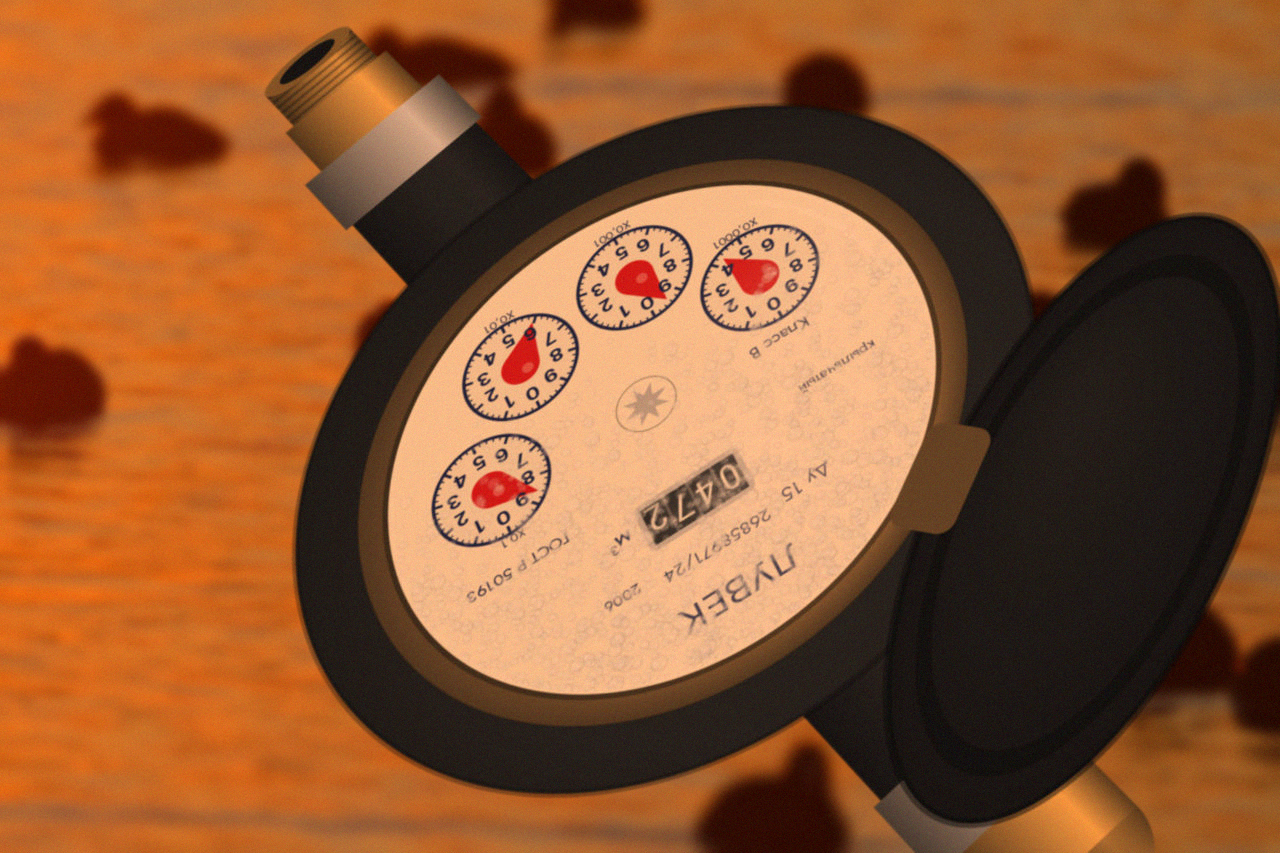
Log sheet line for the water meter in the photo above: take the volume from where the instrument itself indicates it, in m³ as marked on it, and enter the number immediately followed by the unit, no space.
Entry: 471.8594m³
